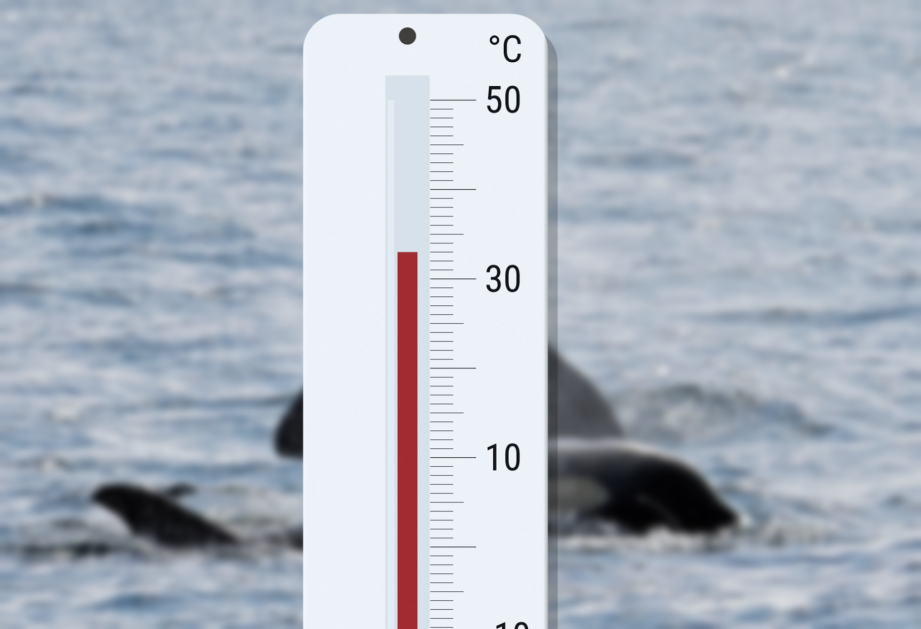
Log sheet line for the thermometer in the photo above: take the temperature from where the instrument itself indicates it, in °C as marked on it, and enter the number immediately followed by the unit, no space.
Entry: 33°C
